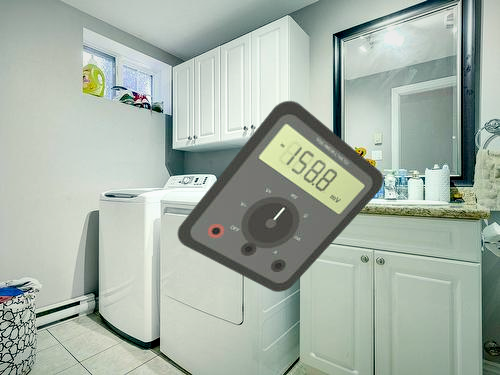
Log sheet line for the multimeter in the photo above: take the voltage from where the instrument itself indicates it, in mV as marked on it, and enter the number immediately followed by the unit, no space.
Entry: -158.8mV
